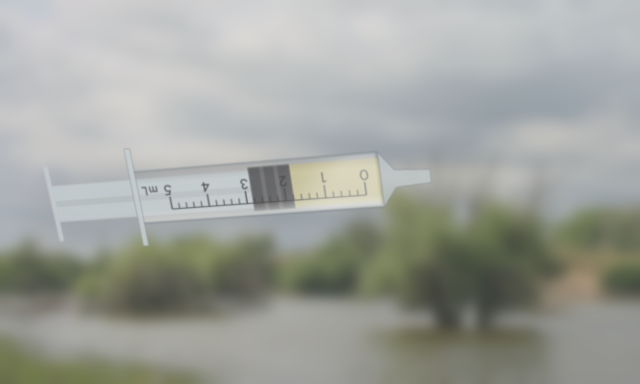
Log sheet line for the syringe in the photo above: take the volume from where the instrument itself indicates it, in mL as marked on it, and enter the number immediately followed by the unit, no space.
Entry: 1.8mL
